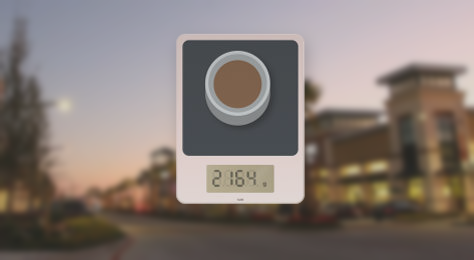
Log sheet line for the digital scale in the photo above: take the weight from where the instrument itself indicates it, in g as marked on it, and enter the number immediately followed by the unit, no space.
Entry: 2164g
